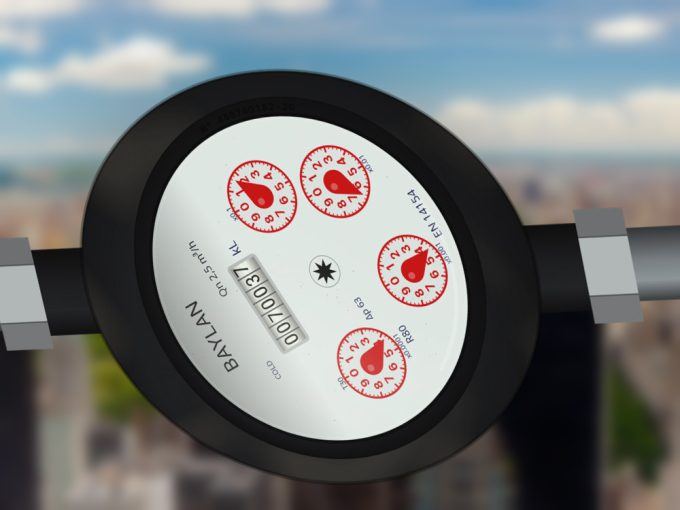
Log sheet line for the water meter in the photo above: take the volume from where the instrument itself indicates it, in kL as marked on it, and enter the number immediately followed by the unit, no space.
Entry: 70037.1644kL
